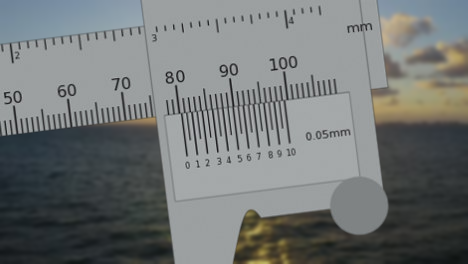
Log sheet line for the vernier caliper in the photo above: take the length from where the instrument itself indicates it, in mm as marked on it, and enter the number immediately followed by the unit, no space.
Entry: 80.4mm
